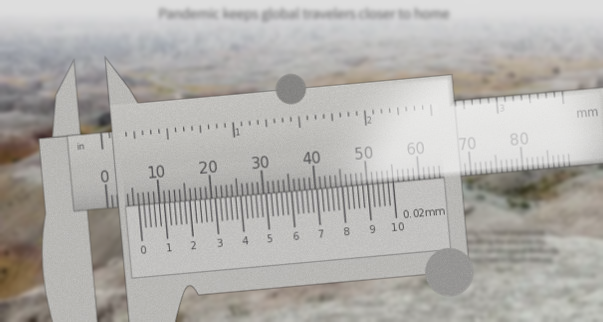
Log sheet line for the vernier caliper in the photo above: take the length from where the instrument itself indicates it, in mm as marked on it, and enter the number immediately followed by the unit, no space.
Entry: 6.0mm
